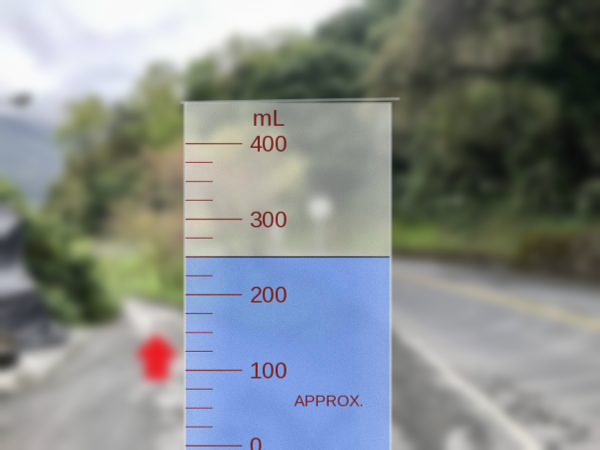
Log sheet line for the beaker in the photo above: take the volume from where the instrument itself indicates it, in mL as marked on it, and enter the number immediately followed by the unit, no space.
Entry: 250mL
